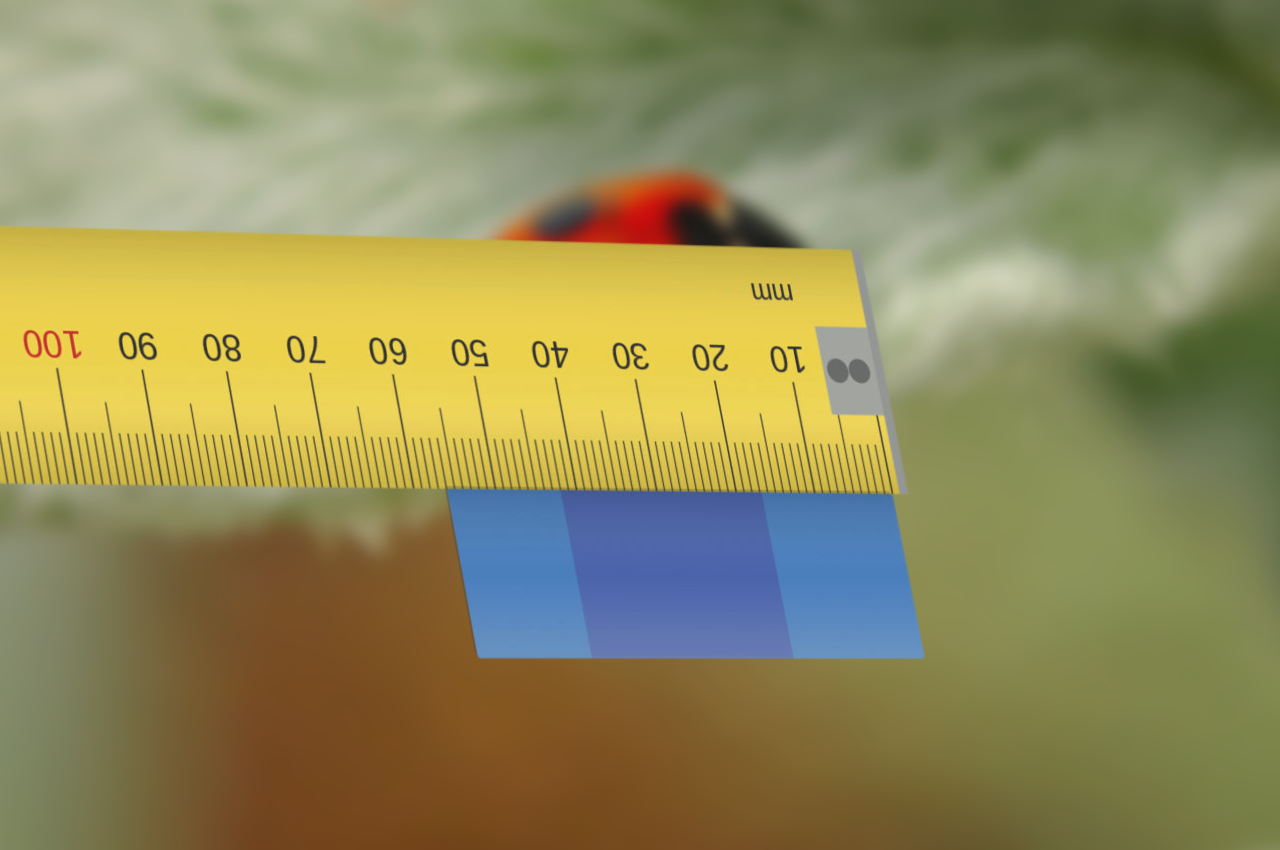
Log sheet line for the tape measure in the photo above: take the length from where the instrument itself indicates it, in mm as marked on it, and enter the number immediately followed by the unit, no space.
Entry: 56mm
